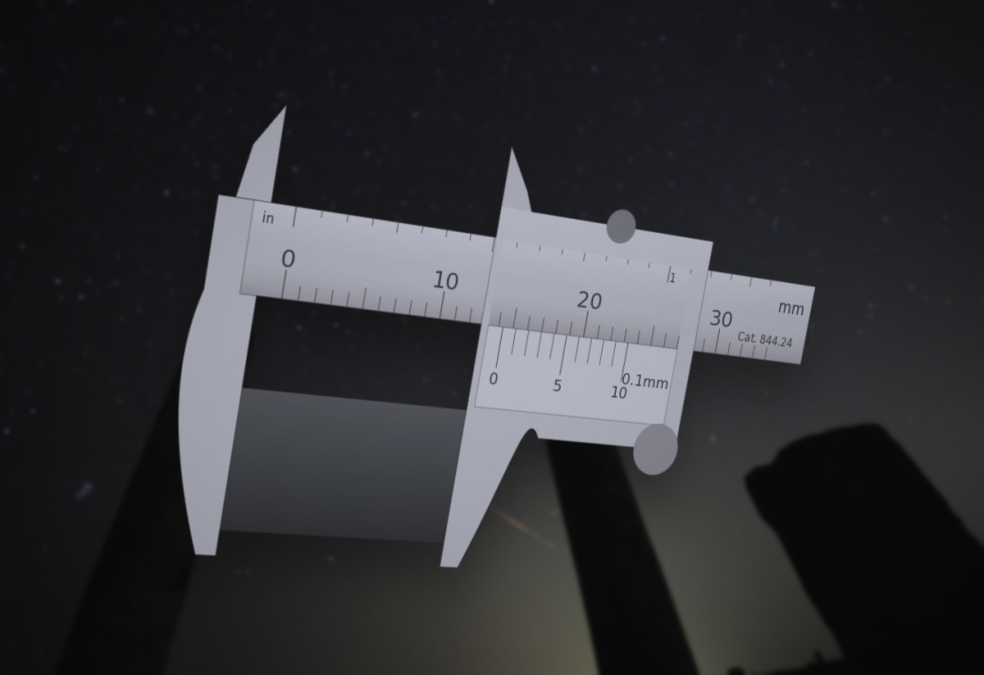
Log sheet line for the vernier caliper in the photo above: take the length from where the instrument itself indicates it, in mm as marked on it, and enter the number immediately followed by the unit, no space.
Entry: 14.3mm
